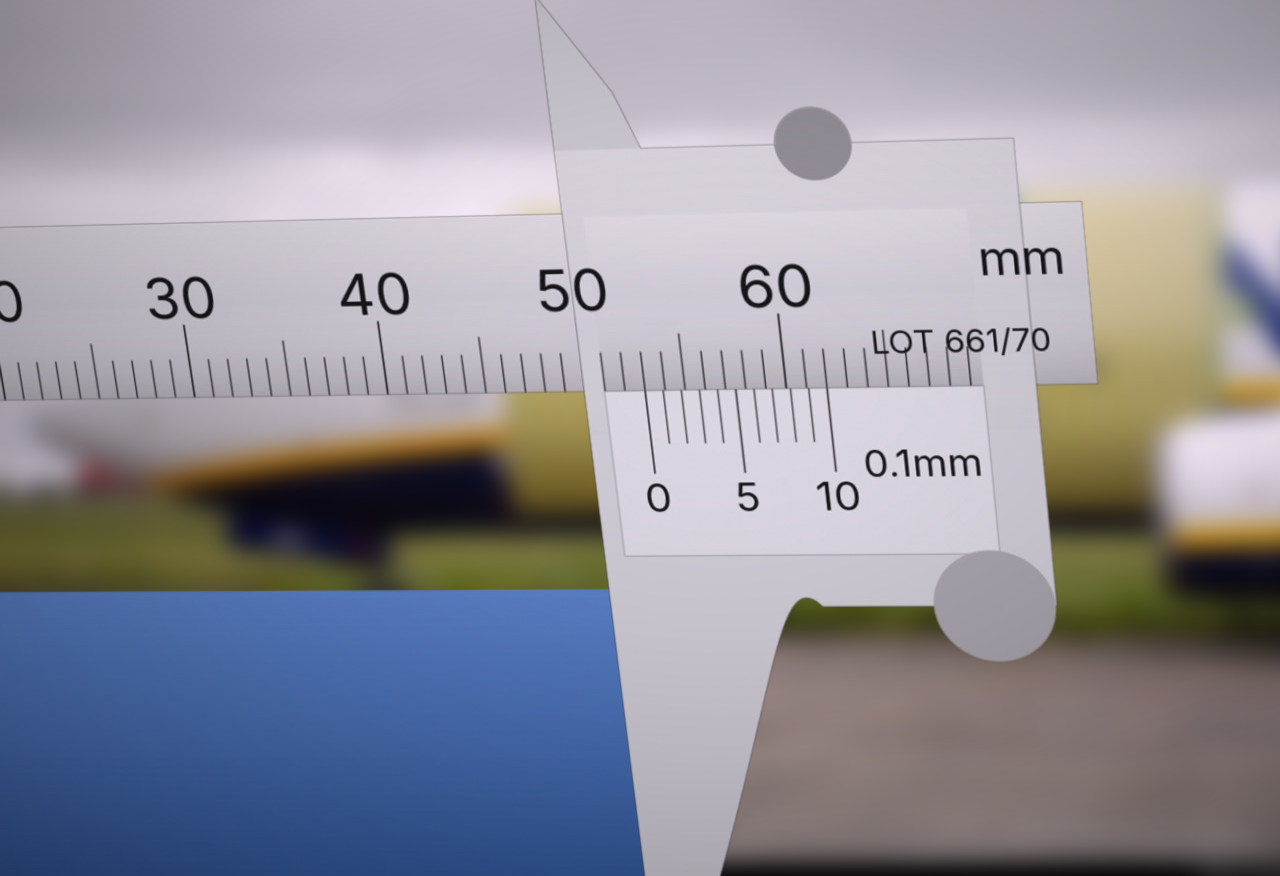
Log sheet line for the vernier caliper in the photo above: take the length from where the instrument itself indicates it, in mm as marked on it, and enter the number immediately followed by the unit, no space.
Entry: 53.0mm
